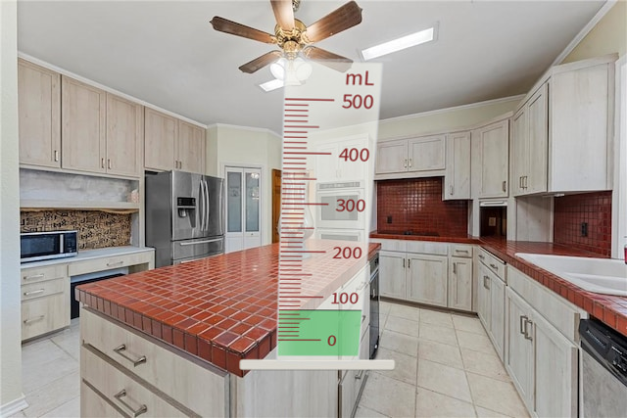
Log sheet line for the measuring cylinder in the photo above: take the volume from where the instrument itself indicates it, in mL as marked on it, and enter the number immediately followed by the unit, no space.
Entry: 70mL
